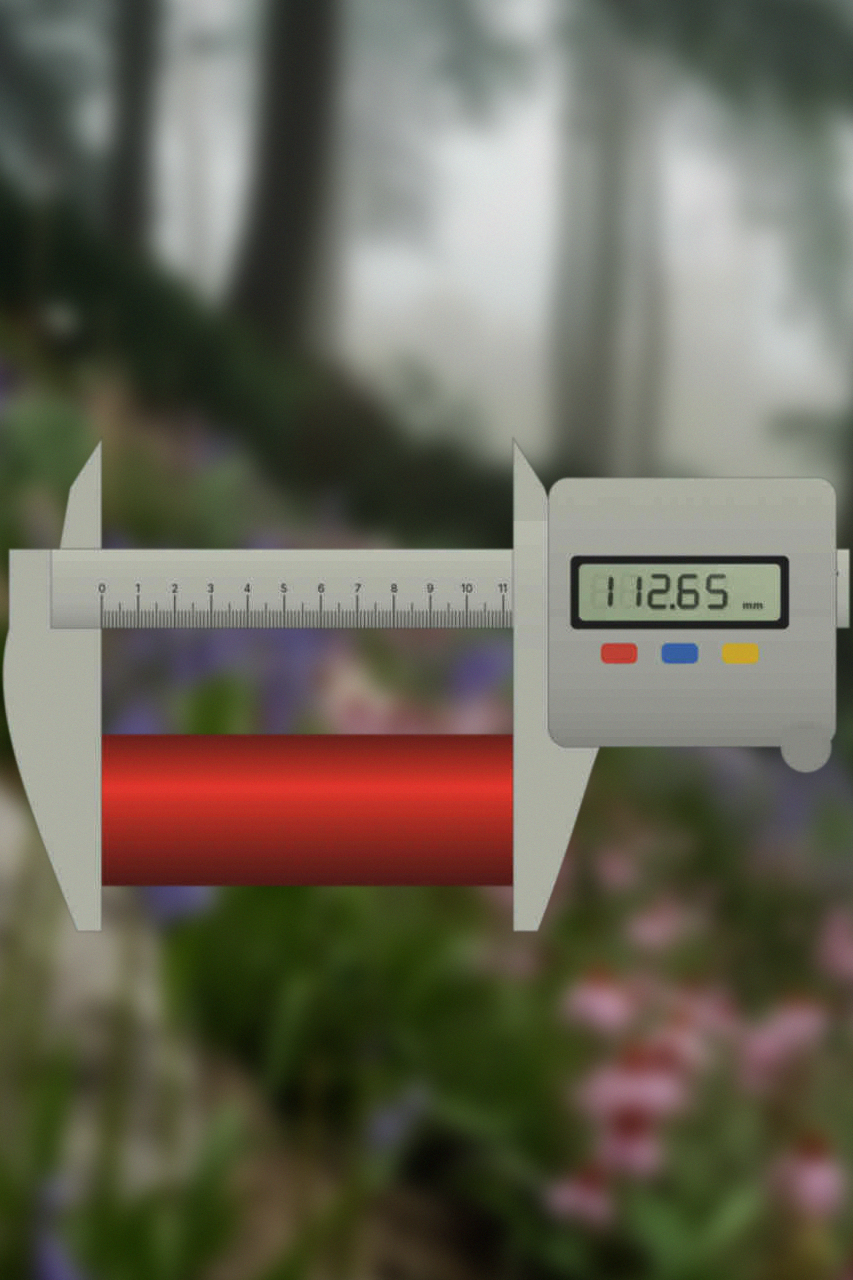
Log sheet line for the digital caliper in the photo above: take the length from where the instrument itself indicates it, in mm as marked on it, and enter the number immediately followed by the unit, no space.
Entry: 112.65mm
